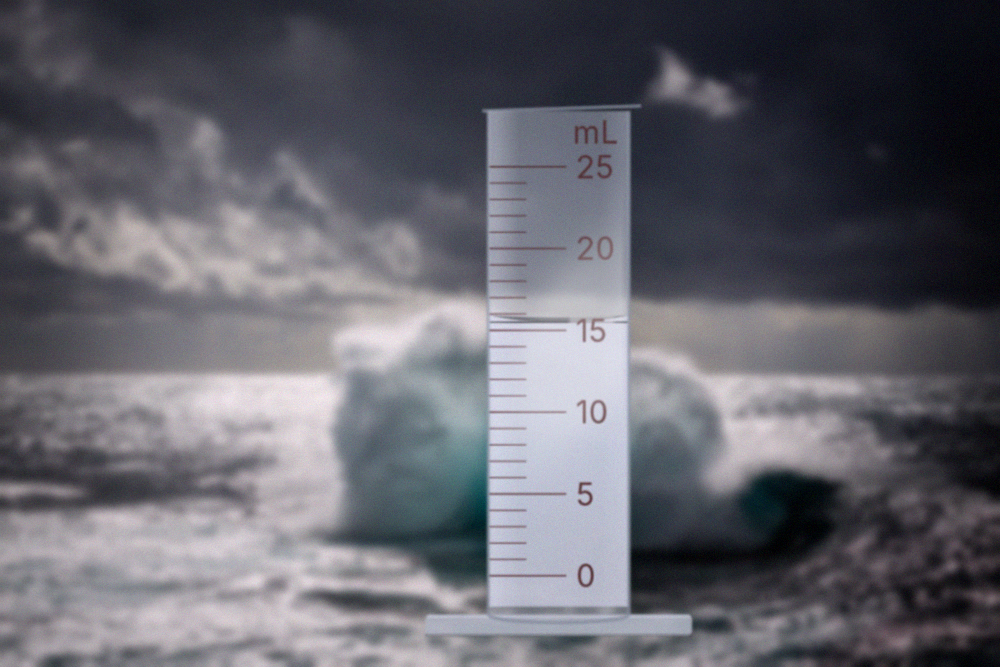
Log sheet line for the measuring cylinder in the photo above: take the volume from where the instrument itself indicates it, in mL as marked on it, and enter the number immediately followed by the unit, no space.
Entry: 15.5mL
